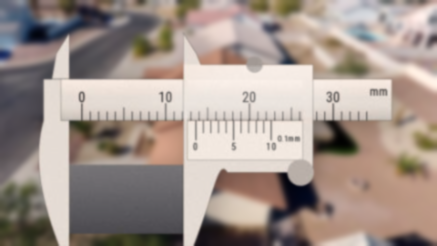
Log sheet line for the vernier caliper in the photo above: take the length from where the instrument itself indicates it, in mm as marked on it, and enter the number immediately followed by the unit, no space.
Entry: 13.6mm
